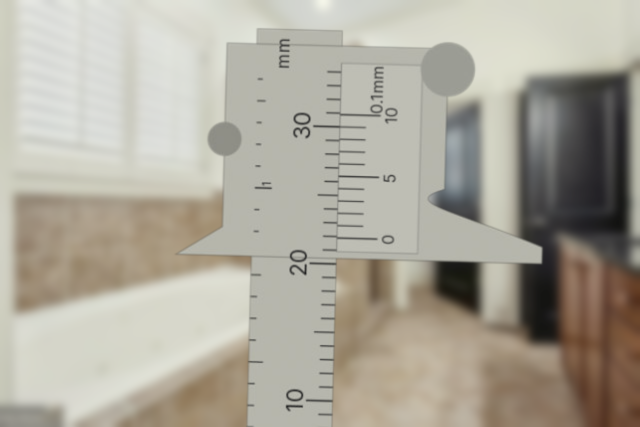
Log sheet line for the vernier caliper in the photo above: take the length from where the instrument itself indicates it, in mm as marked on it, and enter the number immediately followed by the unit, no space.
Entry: 21.9mm
